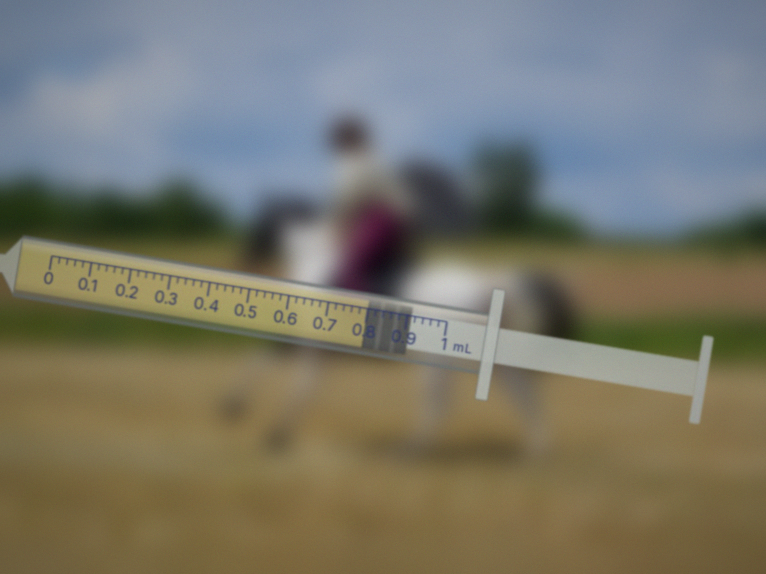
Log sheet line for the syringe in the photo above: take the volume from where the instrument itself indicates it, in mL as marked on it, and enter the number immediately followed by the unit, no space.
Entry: 0.8mL
